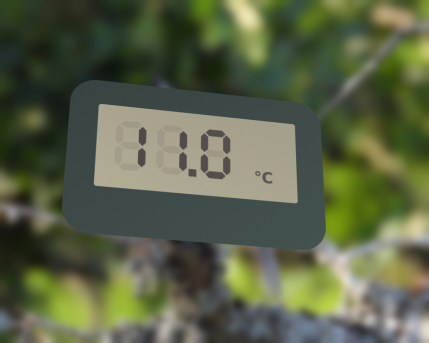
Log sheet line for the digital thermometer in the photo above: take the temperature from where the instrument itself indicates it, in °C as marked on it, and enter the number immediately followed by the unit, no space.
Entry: 11.0°C
